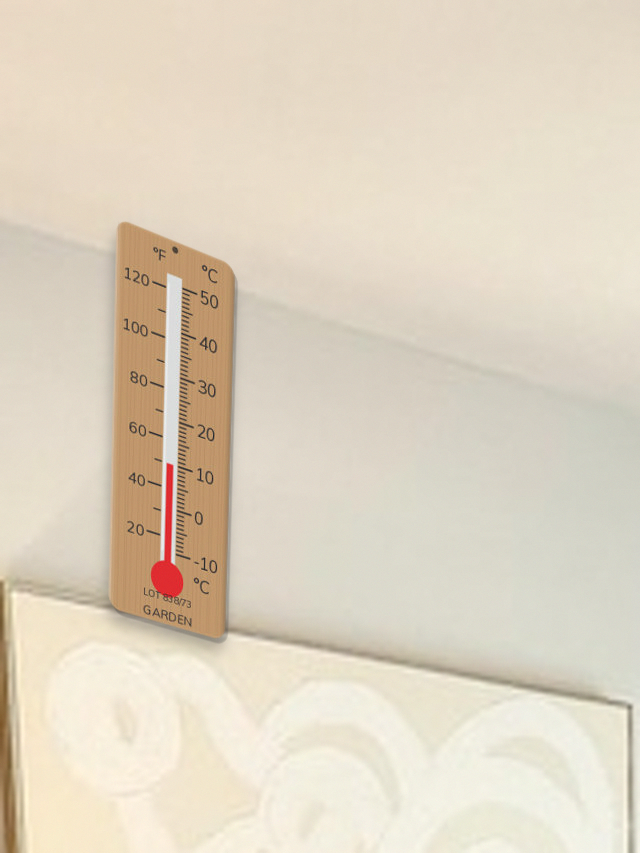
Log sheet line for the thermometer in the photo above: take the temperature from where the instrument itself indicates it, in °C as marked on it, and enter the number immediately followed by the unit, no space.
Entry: 10°C
